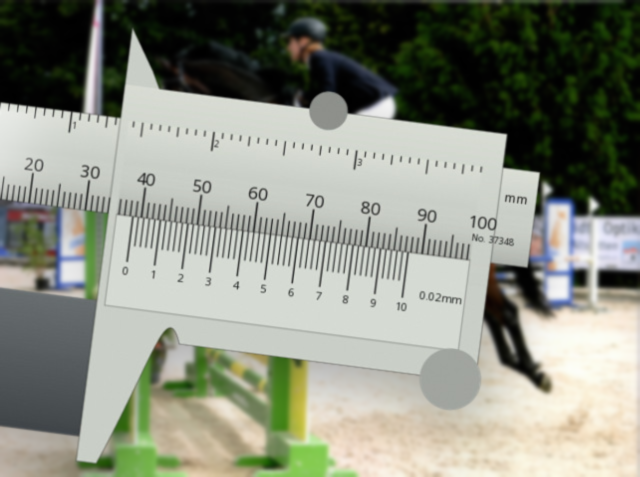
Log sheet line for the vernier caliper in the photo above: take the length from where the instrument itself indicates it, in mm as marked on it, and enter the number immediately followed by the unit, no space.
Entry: 38.5mm
